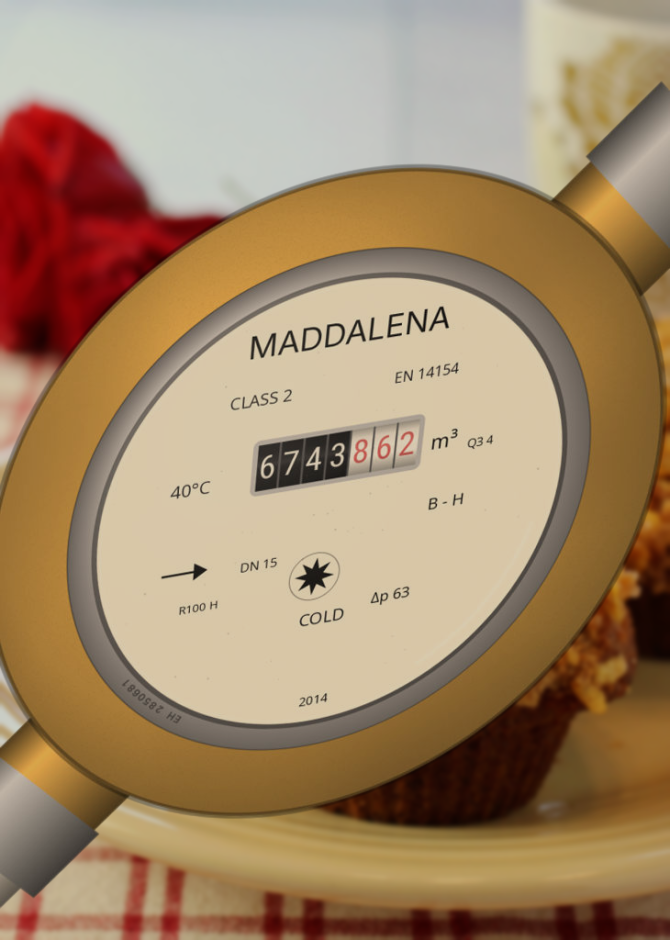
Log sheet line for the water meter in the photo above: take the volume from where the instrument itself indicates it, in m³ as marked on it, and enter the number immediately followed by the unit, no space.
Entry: 6743.862m³
